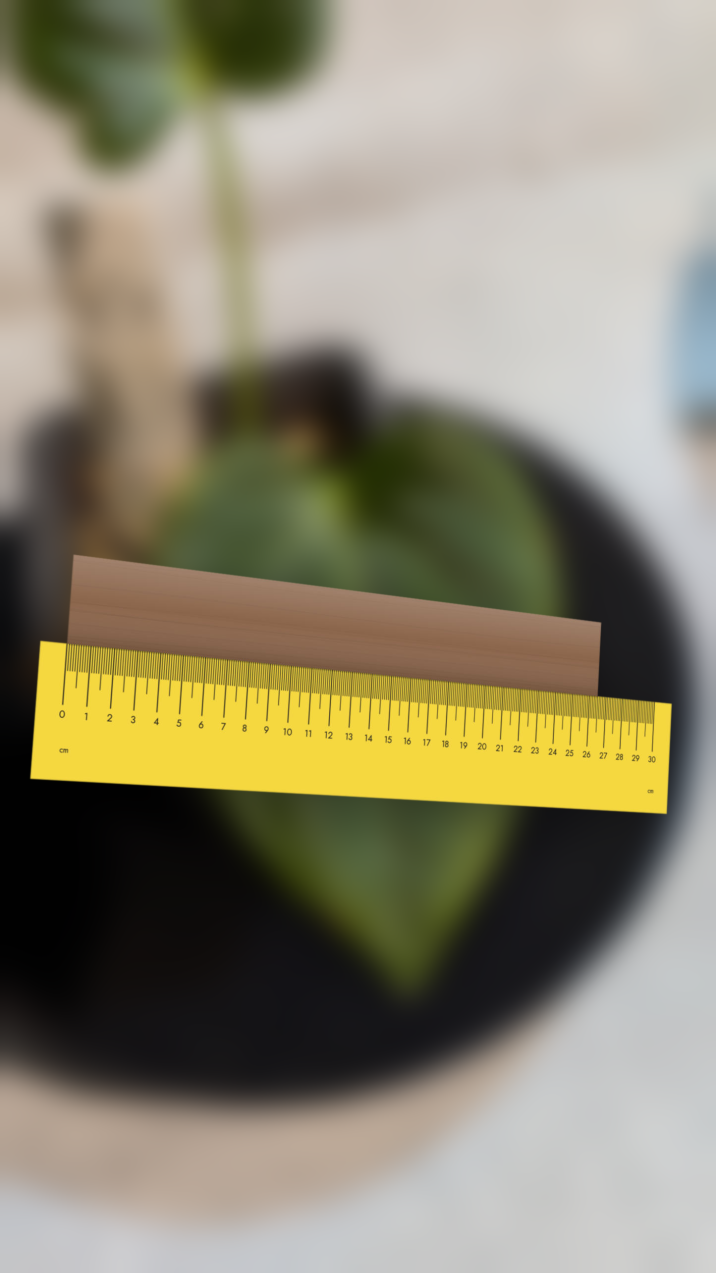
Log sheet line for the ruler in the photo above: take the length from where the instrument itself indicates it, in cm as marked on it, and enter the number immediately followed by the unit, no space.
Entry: 26.5cm
